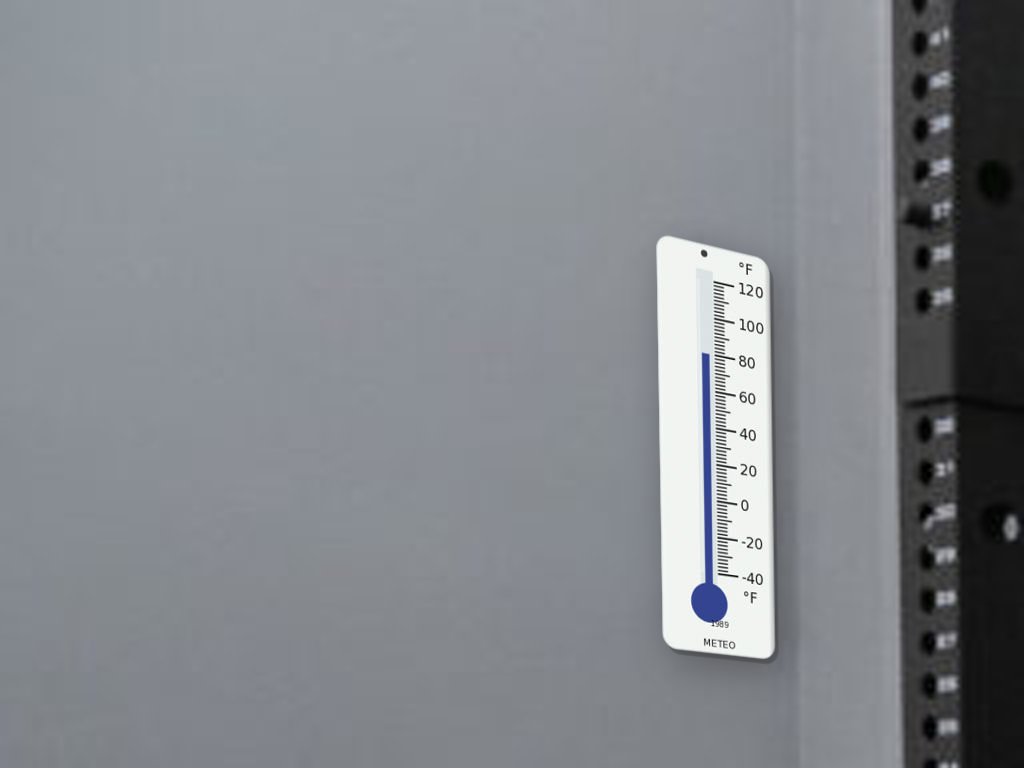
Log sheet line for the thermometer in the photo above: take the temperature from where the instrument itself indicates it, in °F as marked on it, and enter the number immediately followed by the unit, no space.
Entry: 80°F
